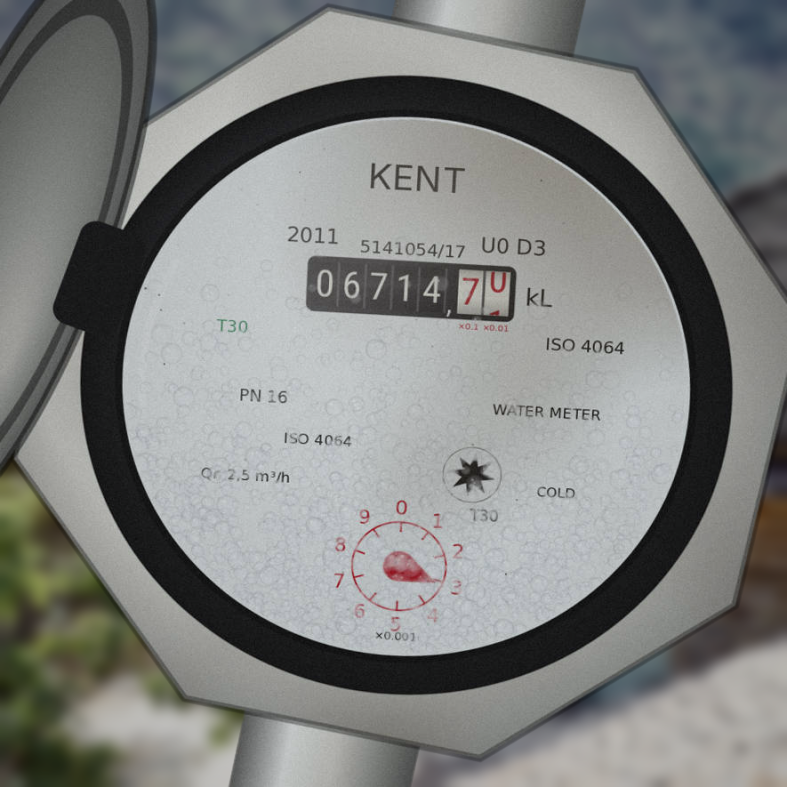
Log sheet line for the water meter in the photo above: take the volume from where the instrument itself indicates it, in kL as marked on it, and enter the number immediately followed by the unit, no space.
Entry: 6714.703kL
